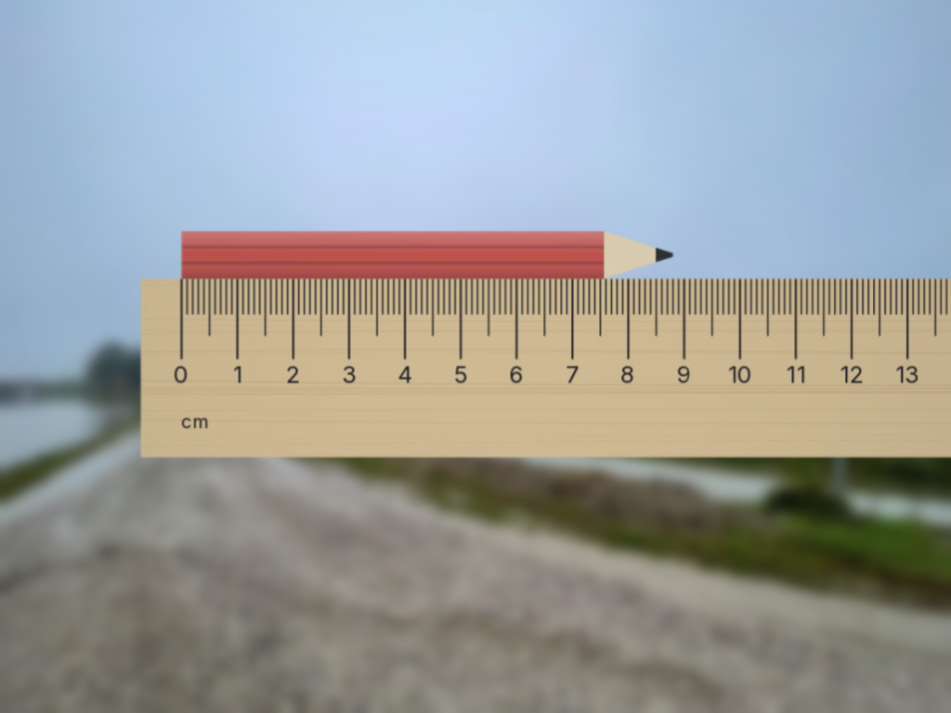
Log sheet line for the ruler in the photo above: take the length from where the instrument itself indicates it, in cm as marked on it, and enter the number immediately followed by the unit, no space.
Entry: 8.8cm
